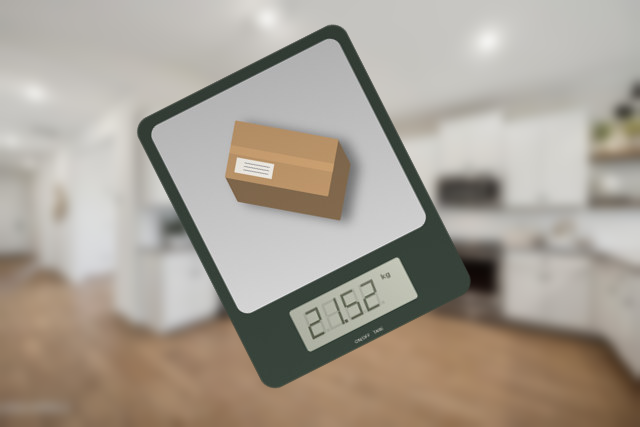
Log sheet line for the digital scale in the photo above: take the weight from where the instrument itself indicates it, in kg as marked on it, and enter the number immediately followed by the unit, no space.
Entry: 21.52kg
